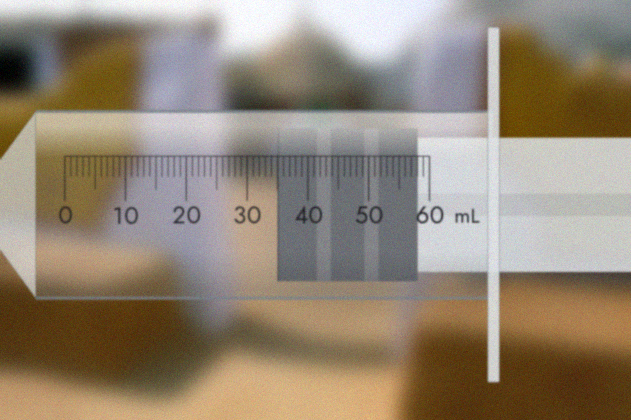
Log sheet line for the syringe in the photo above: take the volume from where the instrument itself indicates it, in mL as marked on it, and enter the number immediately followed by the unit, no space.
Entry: 35mL
